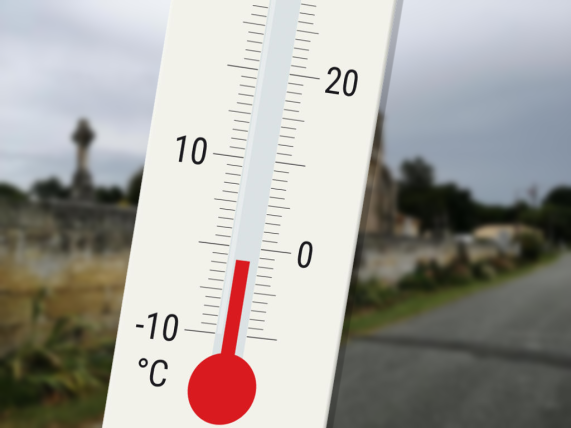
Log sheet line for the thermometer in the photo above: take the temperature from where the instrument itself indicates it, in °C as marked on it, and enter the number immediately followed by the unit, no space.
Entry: -1.5°C
